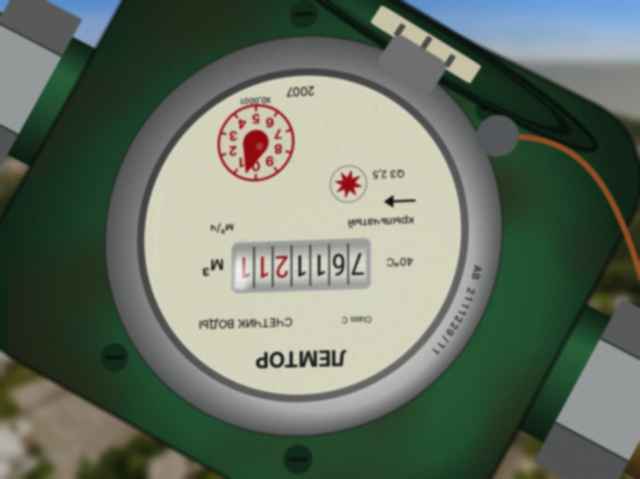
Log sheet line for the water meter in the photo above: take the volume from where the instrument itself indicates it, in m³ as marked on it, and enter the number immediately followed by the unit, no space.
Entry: 7611.2110m³
